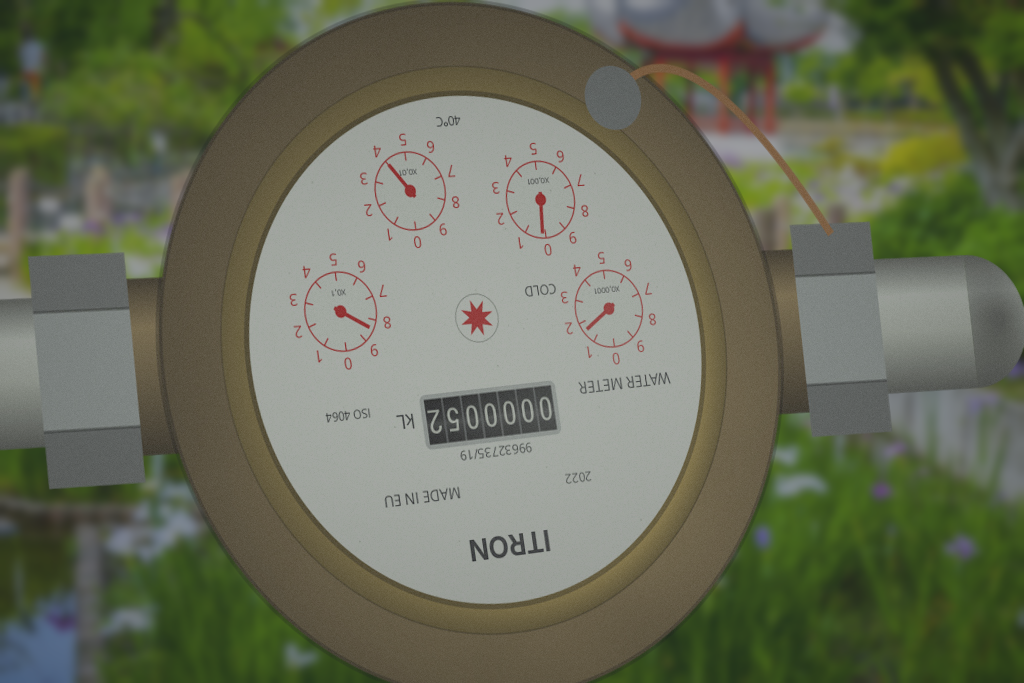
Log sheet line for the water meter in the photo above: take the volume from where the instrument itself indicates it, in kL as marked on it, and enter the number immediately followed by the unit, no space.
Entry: 52.8401kL
